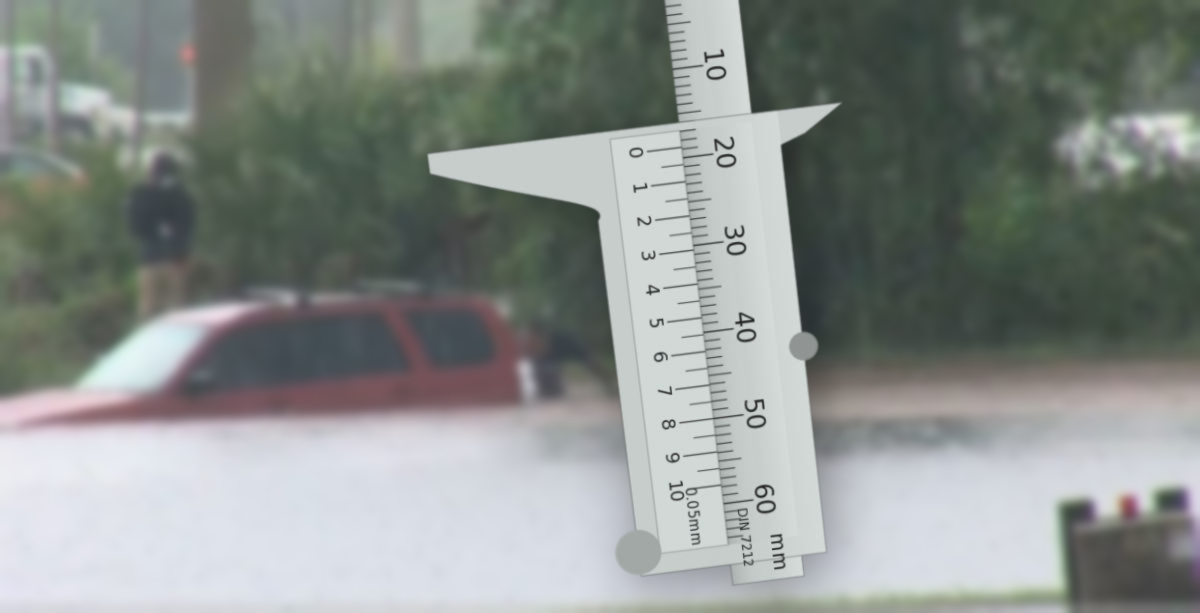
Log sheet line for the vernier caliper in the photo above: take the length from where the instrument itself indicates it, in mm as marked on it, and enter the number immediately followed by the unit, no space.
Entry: 18.8mm
